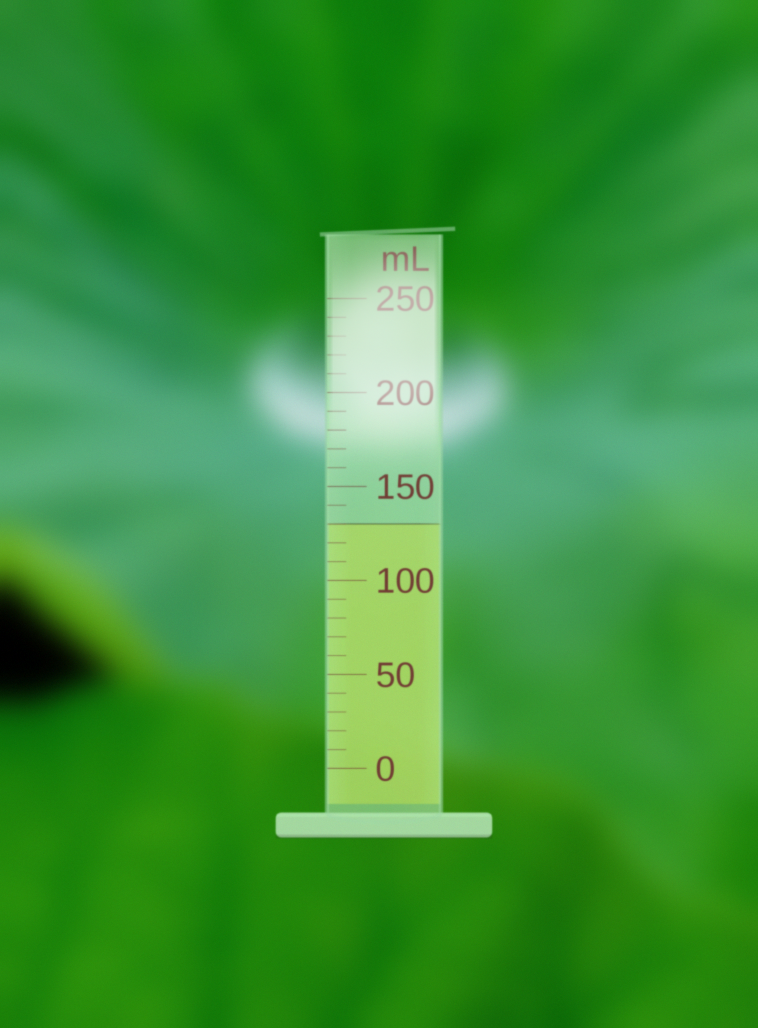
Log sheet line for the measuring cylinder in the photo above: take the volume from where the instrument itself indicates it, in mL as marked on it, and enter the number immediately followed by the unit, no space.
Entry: 130mL
